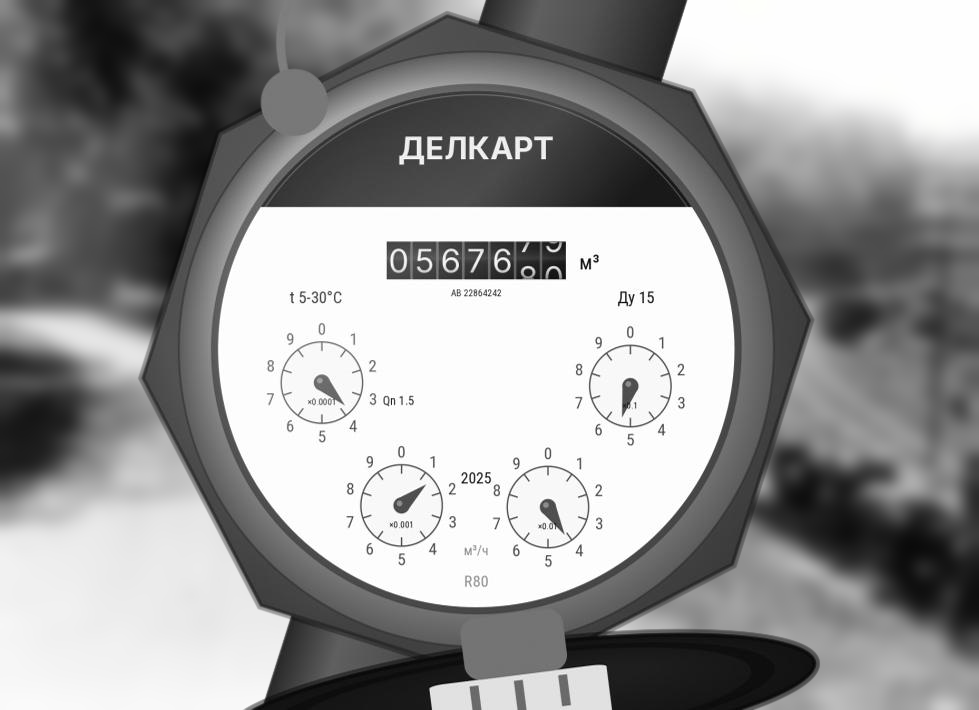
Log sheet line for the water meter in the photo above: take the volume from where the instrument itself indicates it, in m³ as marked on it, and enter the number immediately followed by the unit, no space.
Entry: 567679.5413m³
